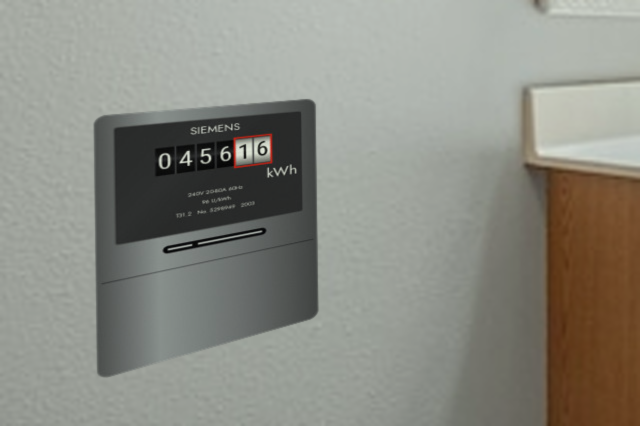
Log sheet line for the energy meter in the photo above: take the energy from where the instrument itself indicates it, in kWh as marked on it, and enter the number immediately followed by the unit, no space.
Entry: 456.16kWh
